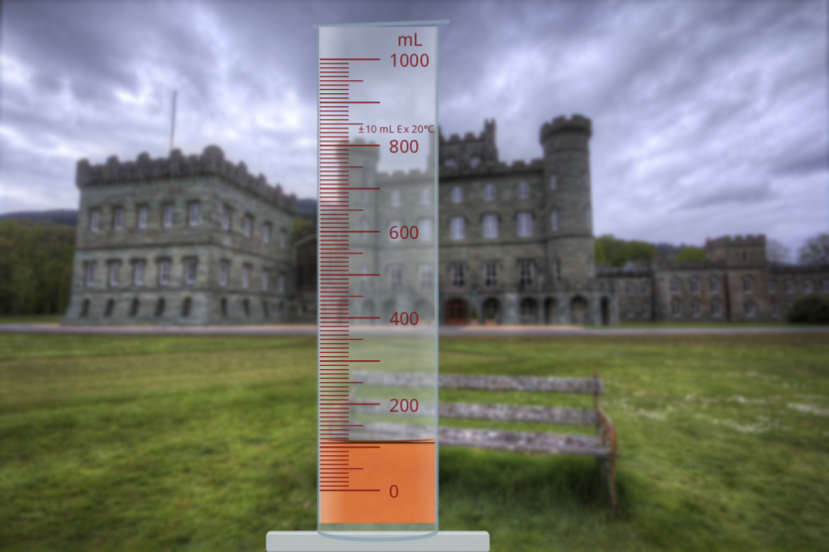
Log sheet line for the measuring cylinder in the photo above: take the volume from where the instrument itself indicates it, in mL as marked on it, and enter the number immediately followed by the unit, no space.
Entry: 110mL
